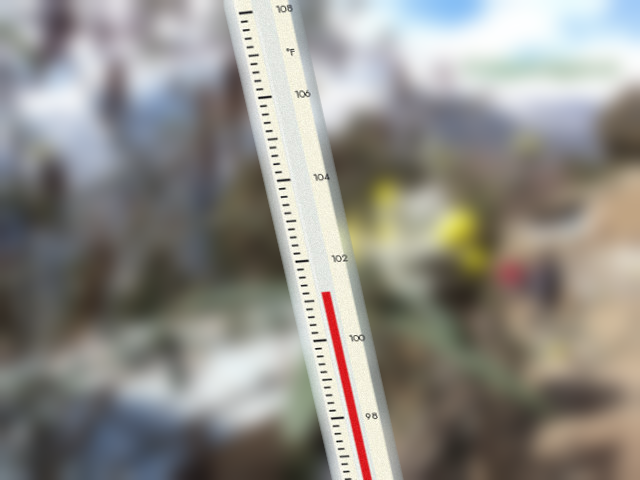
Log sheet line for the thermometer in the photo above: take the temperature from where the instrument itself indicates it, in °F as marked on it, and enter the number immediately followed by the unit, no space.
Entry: 101.2°F
